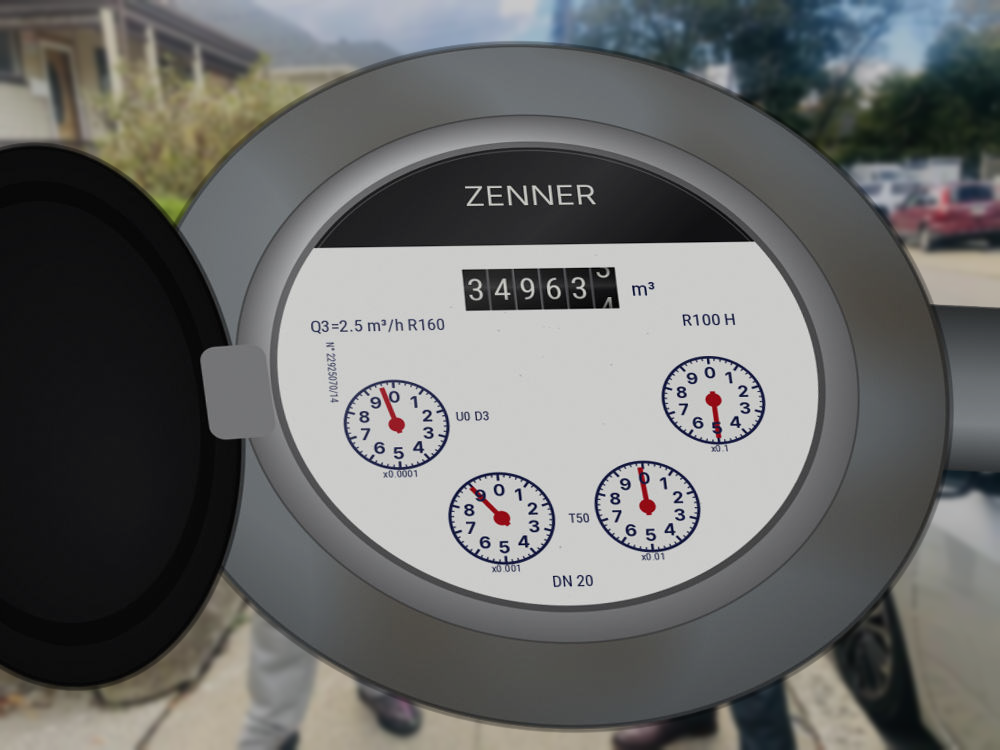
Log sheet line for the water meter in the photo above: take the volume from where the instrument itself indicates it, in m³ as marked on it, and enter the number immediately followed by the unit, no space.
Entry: 349633.4989m³
